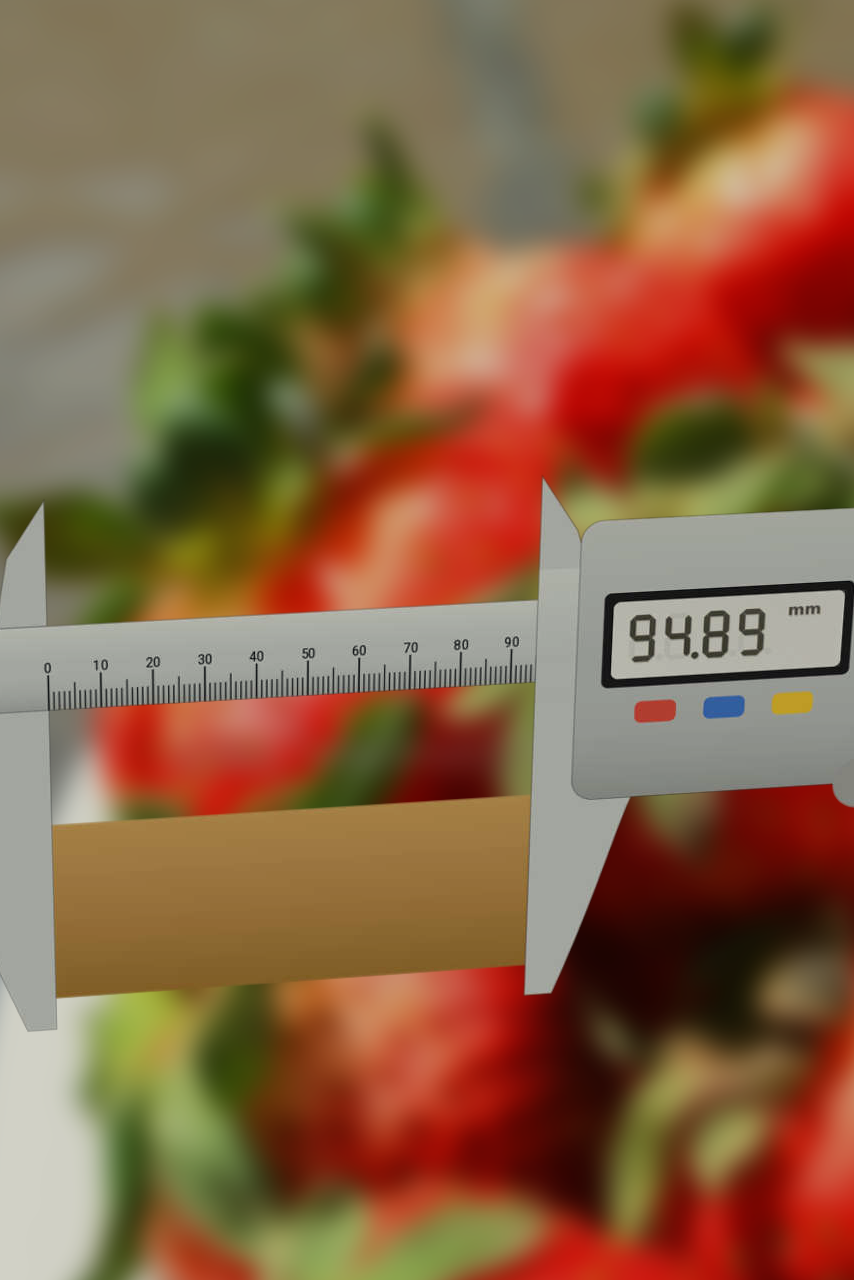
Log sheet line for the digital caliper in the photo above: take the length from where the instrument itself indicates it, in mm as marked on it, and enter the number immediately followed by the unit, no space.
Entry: 94.89mm
